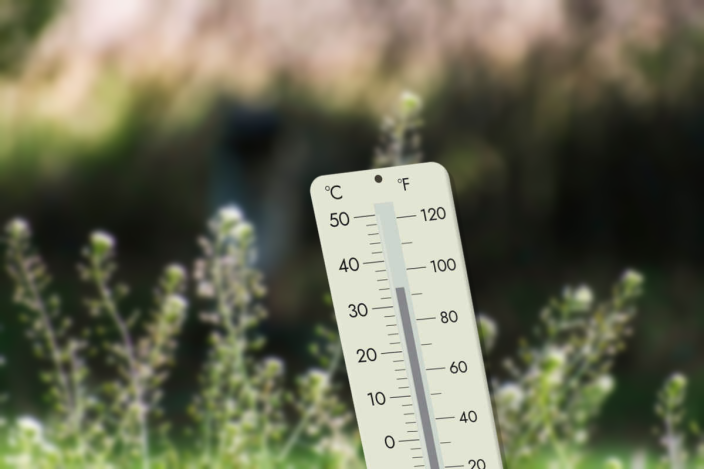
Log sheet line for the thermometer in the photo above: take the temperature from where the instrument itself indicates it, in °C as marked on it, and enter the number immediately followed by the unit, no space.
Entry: 34°C
